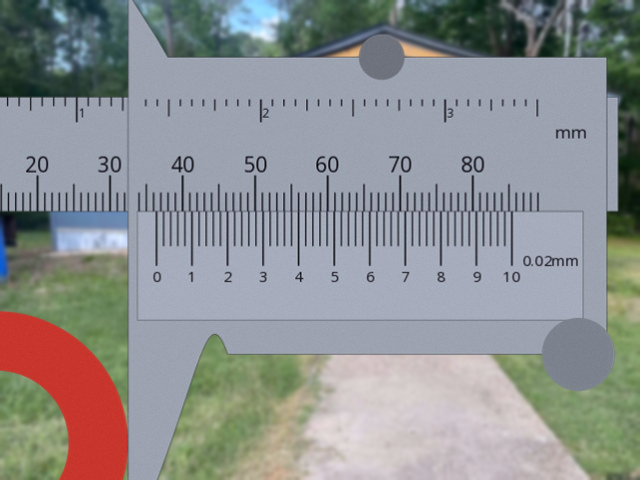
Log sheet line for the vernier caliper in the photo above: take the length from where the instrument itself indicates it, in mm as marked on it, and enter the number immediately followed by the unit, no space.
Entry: 36.4mm
